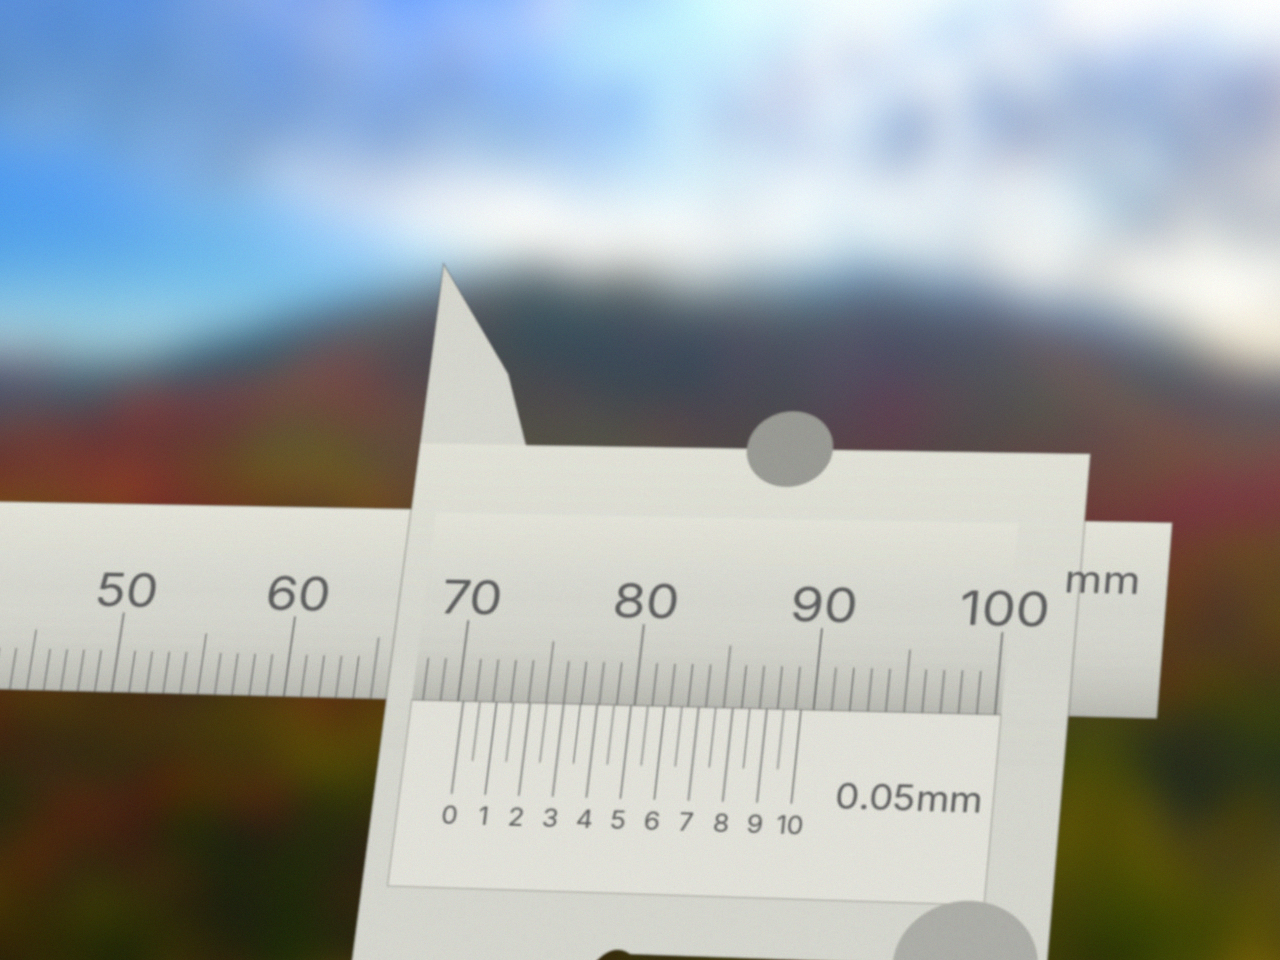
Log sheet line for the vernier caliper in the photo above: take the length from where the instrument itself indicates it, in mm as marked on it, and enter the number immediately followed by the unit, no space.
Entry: 70.3mm
